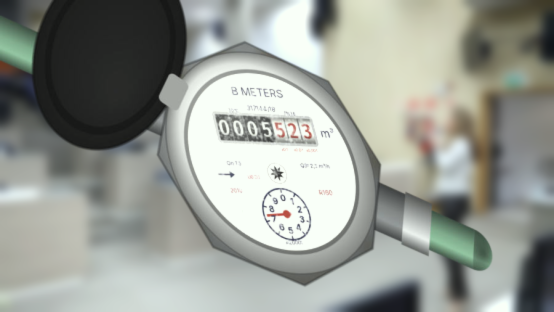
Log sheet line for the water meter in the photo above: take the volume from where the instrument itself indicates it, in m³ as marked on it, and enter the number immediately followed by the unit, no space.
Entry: 5.5237m³
